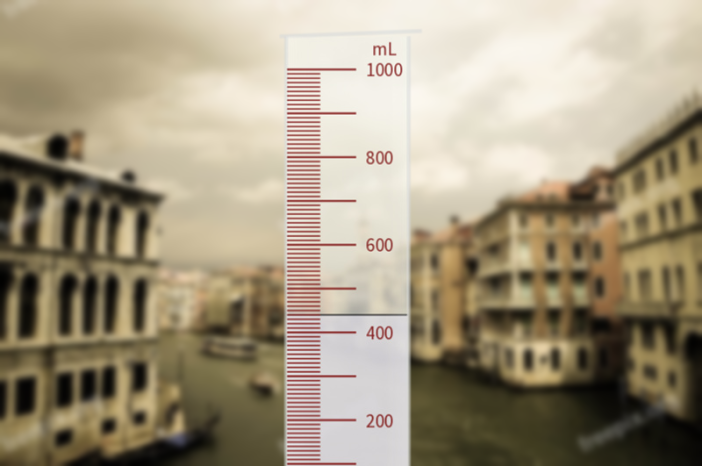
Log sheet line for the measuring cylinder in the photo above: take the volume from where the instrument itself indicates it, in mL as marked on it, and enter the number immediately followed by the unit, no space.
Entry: 440mL
